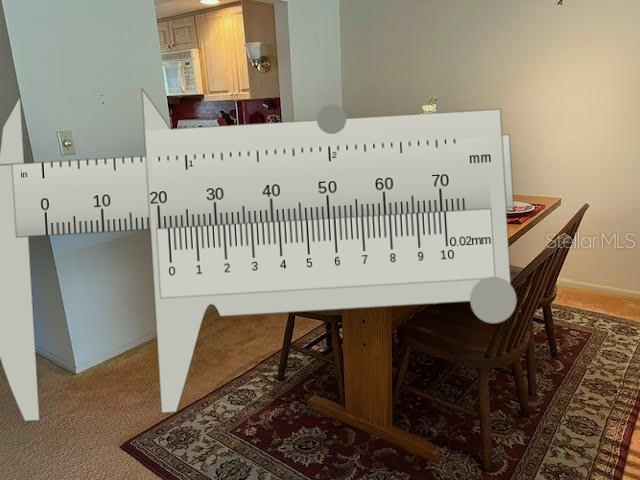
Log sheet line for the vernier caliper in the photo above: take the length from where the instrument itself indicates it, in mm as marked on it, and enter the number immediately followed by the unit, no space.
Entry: 21.6mm
